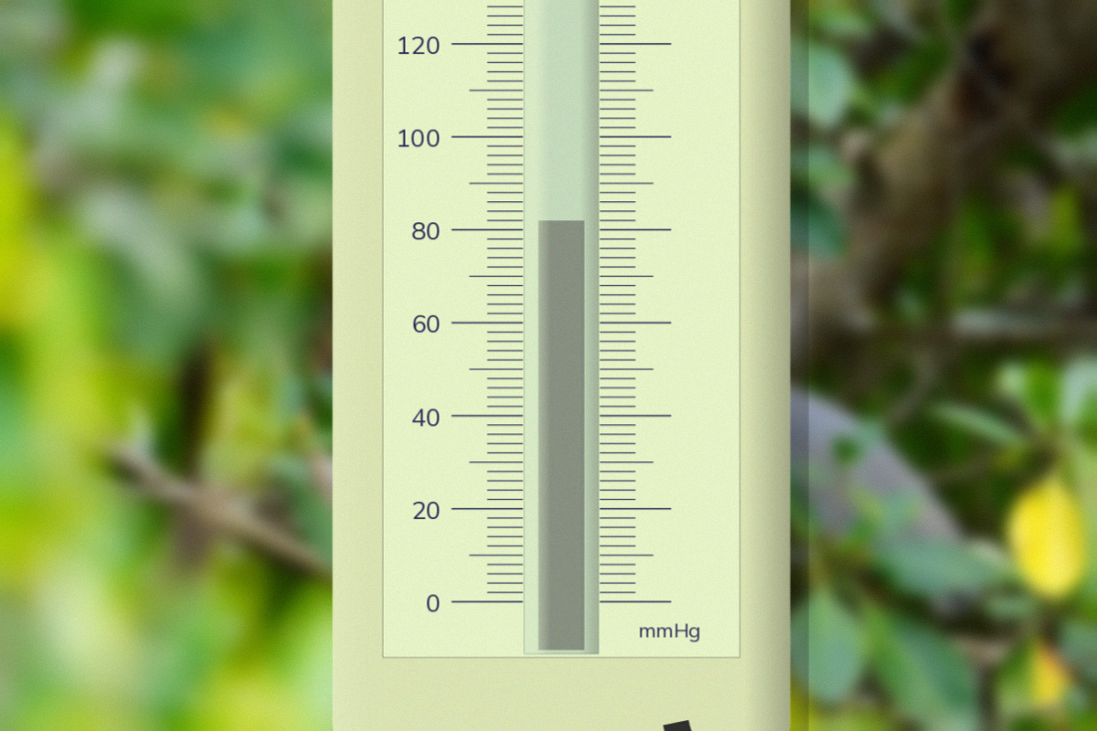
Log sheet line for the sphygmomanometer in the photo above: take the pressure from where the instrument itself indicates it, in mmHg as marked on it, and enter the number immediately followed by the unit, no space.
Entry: 82mmHg
